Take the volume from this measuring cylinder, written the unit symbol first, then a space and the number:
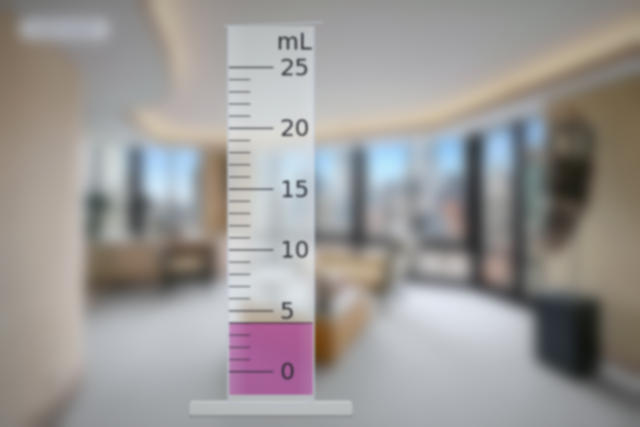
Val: mL 4
